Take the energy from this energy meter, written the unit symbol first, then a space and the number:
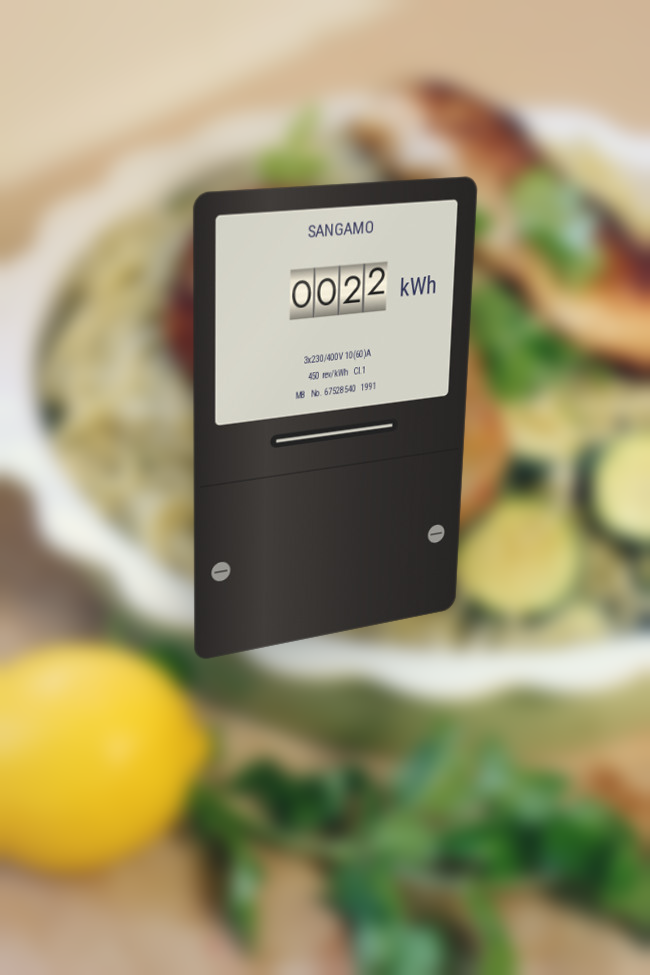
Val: kWh 22
